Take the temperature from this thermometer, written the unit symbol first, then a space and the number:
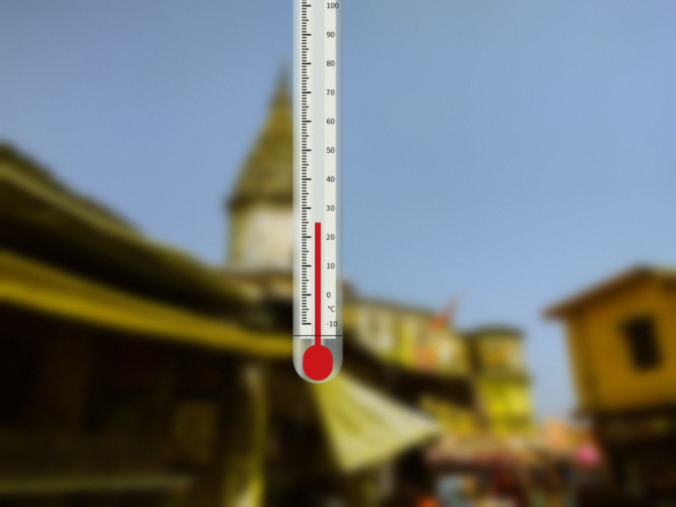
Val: °C 25
